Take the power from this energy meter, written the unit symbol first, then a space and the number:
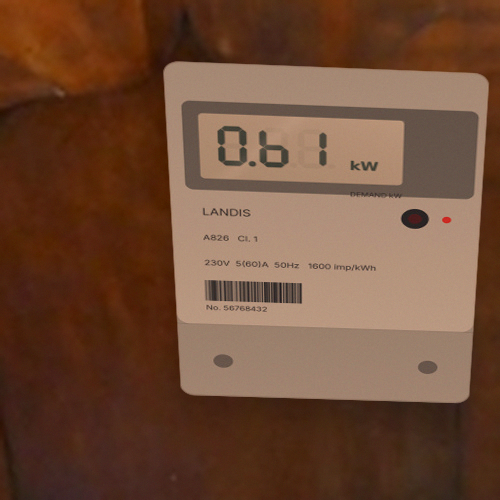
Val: kW 0.61
